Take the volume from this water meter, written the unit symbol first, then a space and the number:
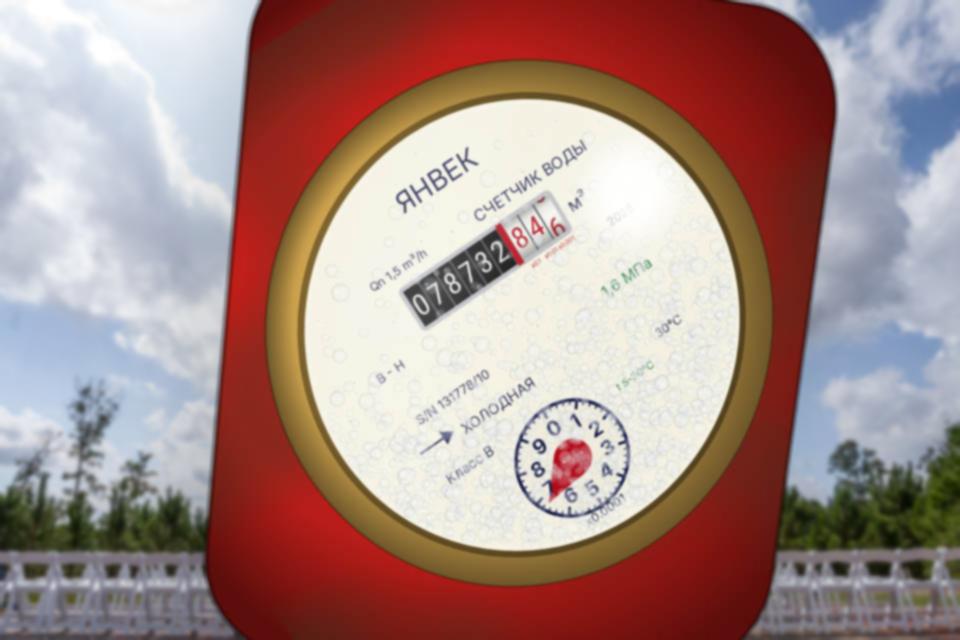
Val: m³ 78732.8456
